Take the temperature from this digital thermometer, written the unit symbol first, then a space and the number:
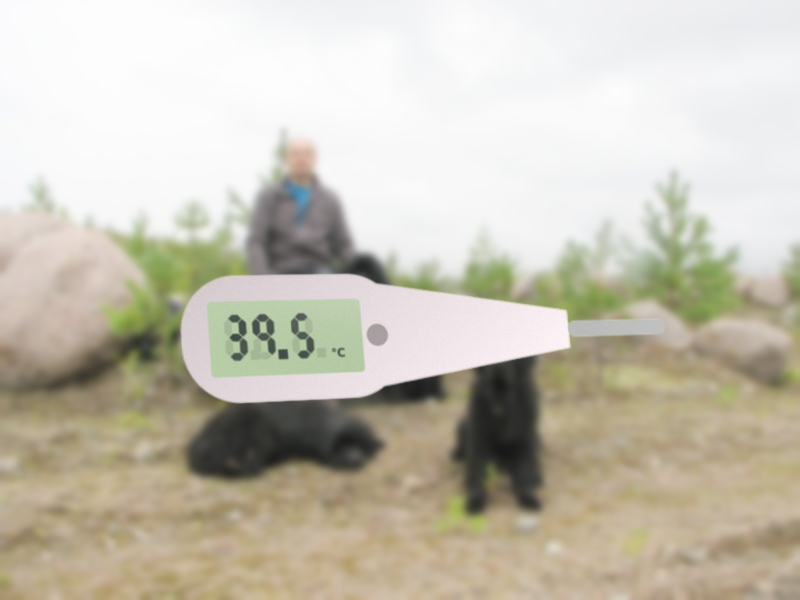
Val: °C 39.5
